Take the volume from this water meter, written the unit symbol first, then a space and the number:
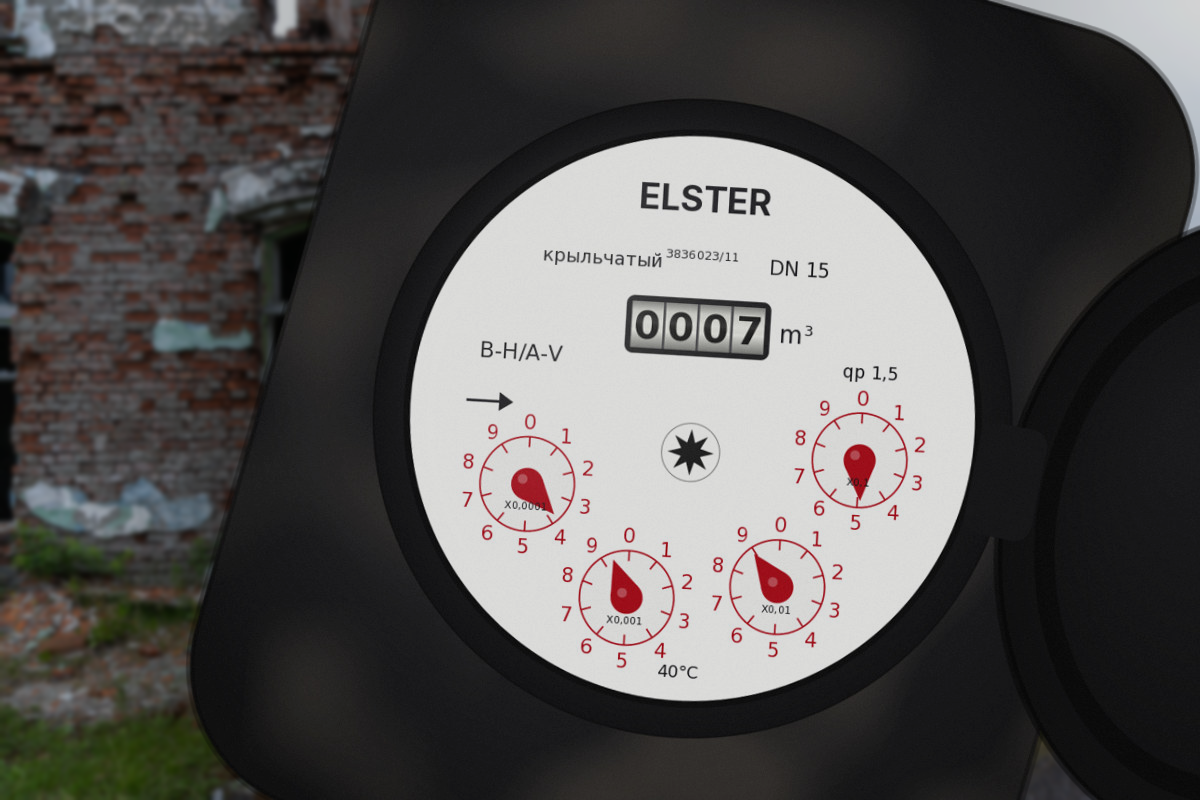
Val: m³ 7.4893
